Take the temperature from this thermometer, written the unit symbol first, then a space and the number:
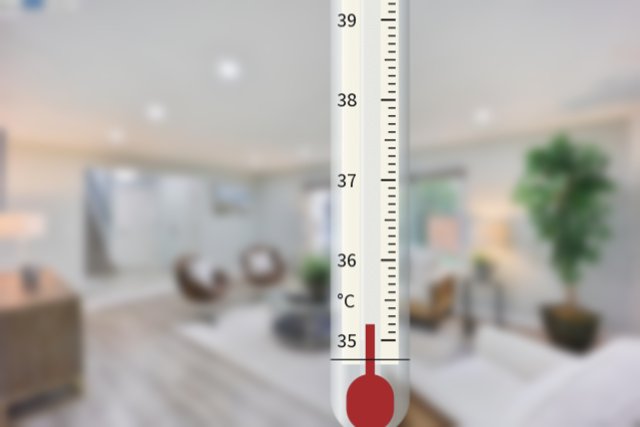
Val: °C 35.2
